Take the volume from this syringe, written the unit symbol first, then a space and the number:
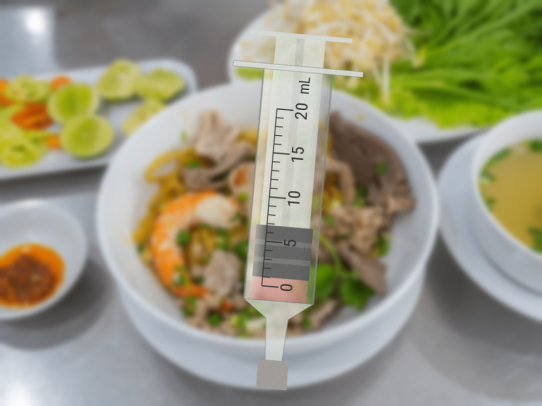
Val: mL 1
